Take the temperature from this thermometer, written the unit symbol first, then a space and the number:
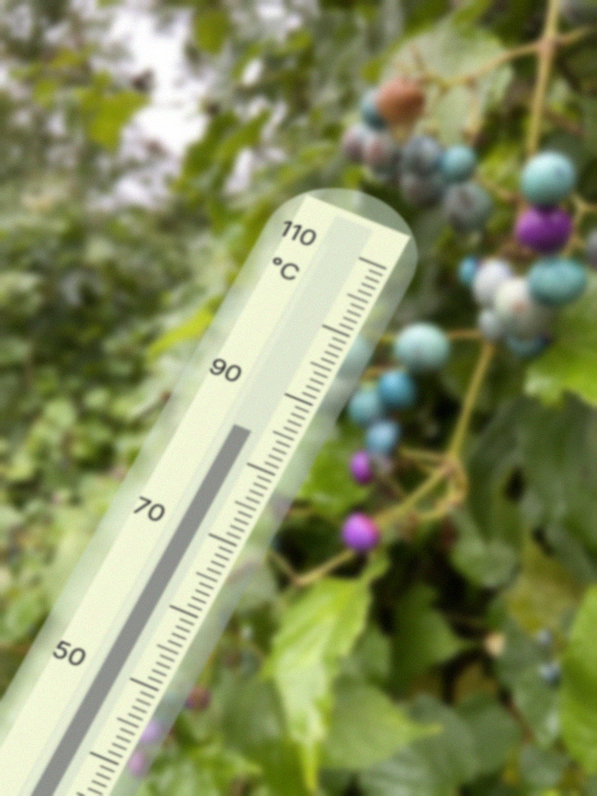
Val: °C 84
